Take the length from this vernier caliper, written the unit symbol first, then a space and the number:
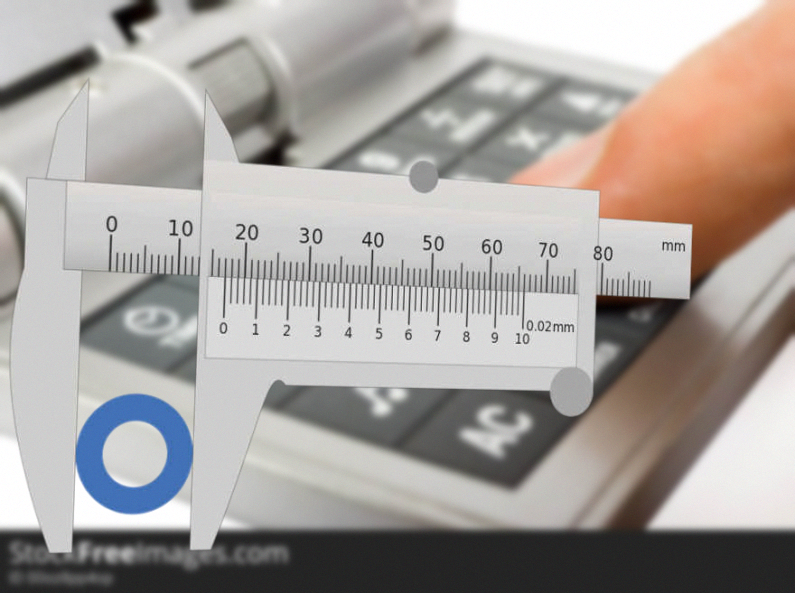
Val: mm 17.0
